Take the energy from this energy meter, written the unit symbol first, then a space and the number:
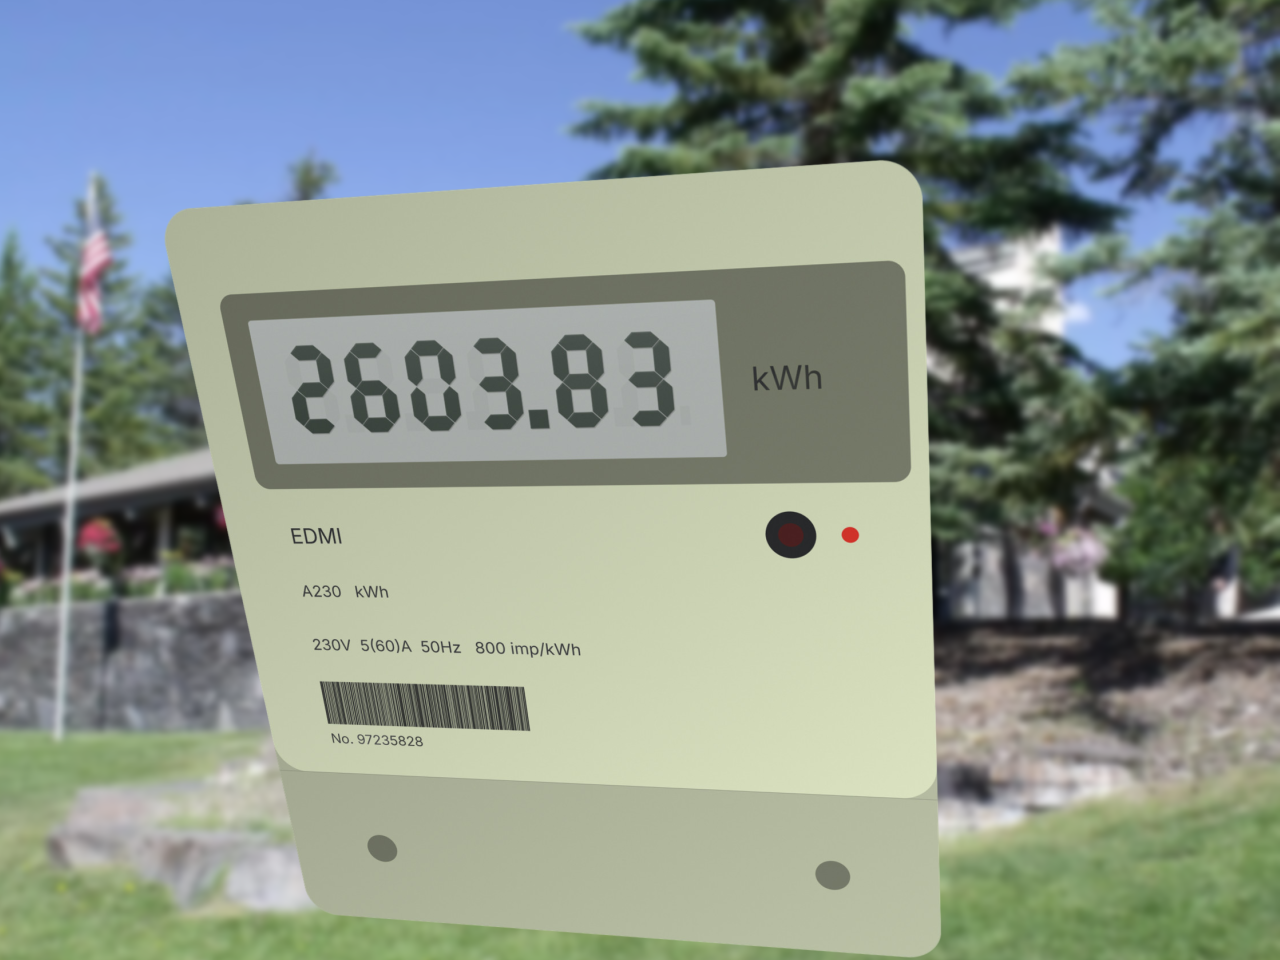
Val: kWh 2603.83
